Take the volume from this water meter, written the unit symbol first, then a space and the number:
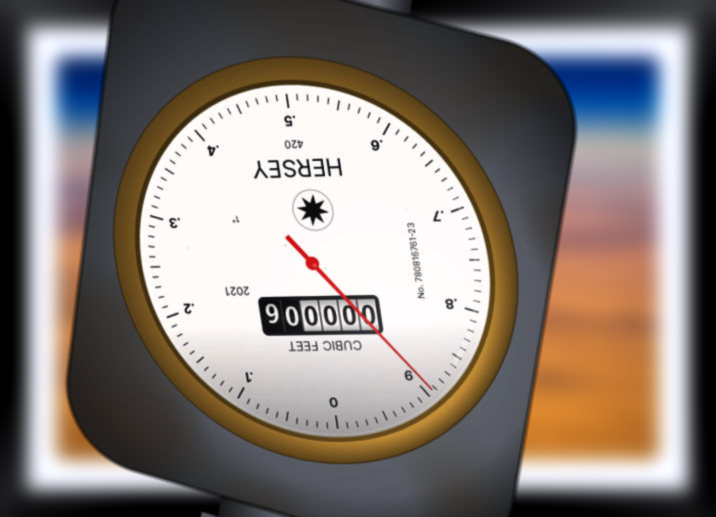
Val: ft³ 5.89
